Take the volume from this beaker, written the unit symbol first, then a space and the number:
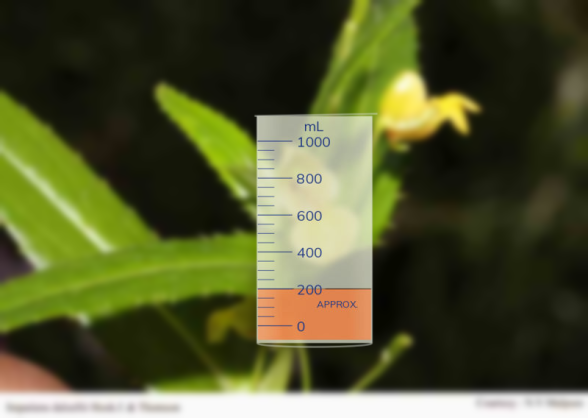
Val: mL 200
